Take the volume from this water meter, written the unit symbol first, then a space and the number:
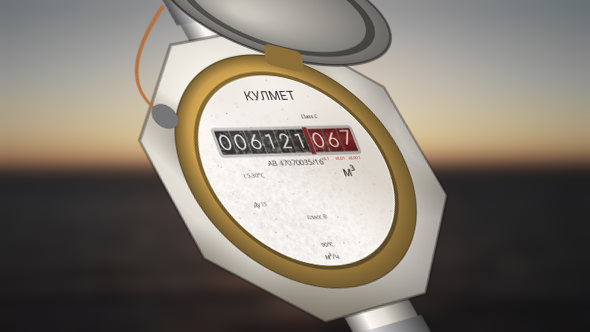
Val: m³ 6121.067
